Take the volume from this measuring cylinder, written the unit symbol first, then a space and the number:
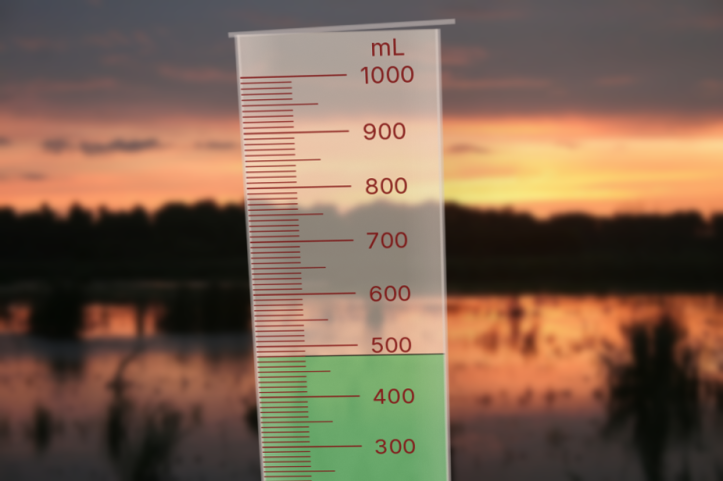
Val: mL 480
